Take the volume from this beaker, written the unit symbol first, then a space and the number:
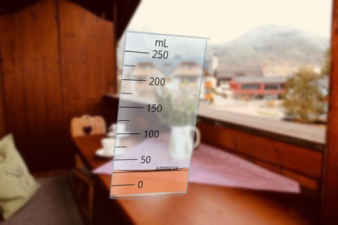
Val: mL 25
